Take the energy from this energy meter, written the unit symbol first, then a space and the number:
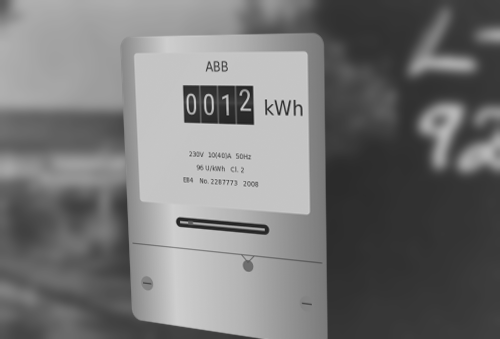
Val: kWh 12
